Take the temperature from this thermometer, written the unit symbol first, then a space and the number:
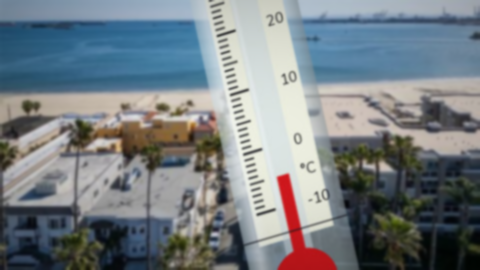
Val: °C -5
